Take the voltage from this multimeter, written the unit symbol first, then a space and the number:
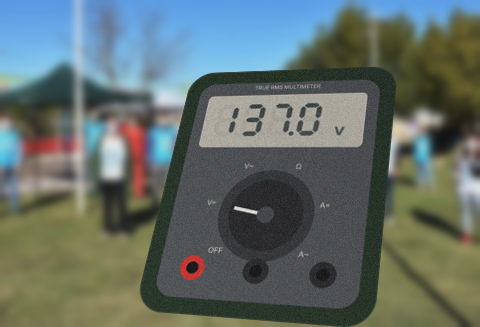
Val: V 137.0
